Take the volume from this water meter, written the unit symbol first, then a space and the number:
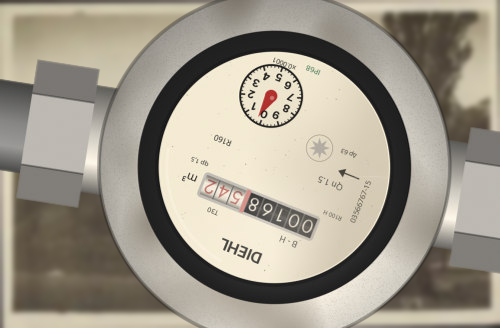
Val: m³ 168.5420
